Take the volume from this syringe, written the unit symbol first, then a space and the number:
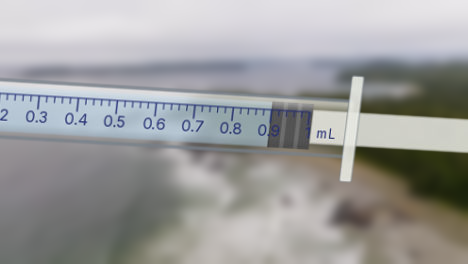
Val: mL 0.9
